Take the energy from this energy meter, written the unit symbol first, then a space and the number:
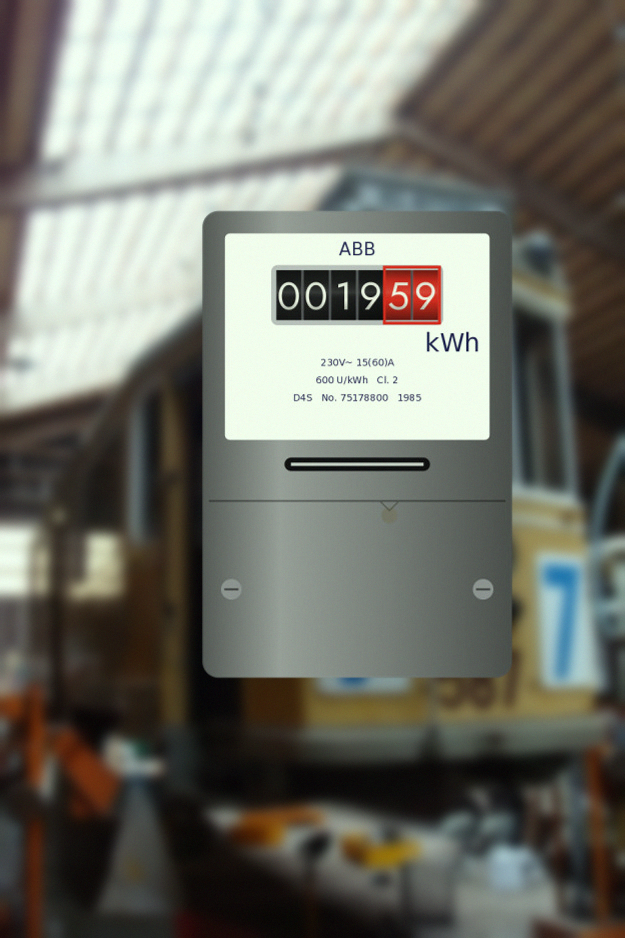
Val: kWh 19.59
